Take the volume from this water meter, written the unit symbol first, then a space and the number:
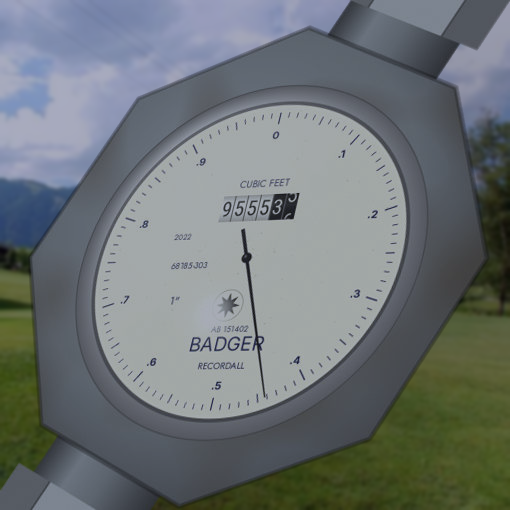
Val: ft³ 955535.44
